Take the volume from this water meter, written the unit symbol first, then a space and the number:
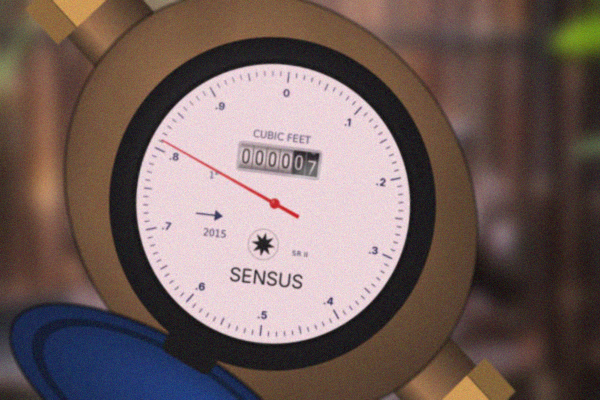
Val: ft³ 6.81
